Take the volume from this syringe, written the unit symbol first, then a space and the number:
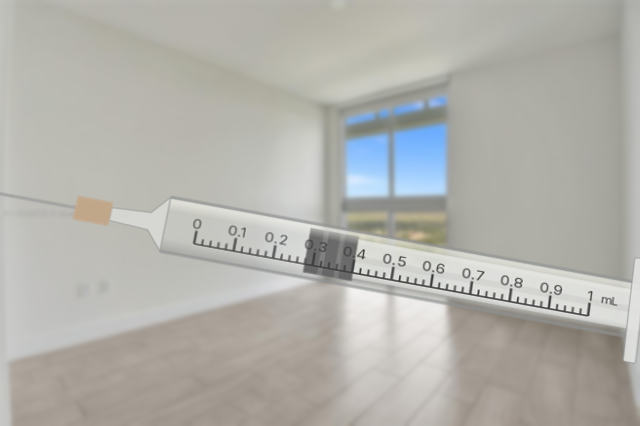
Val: mL 0.28
